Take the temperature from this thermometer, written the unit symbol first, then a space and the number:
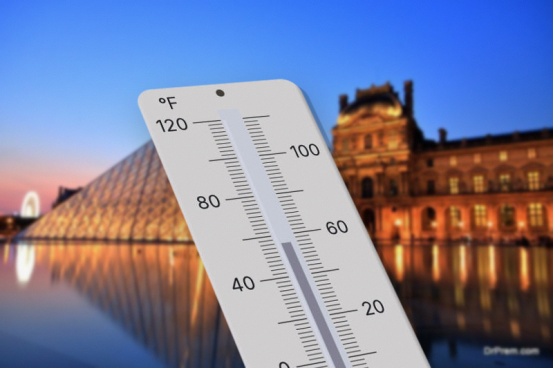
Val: °F 56
